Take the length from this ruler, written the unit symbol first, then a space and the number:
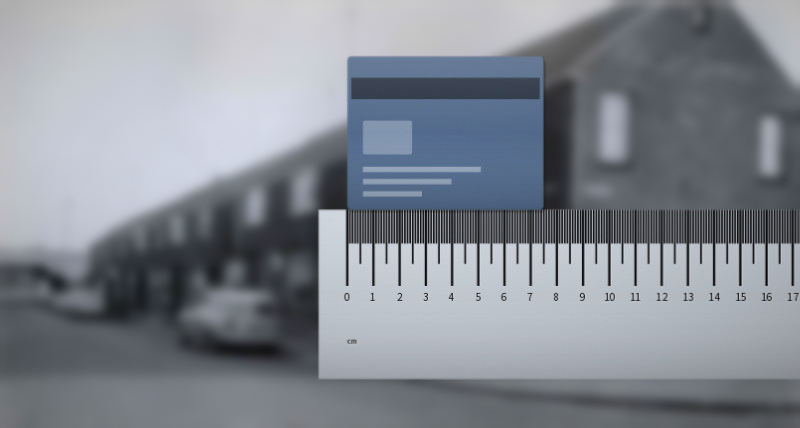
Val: cm 7.5
